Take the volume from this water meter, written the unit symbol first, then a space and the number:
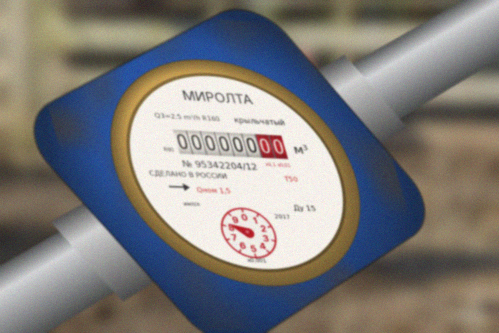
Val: m³ 0.008
